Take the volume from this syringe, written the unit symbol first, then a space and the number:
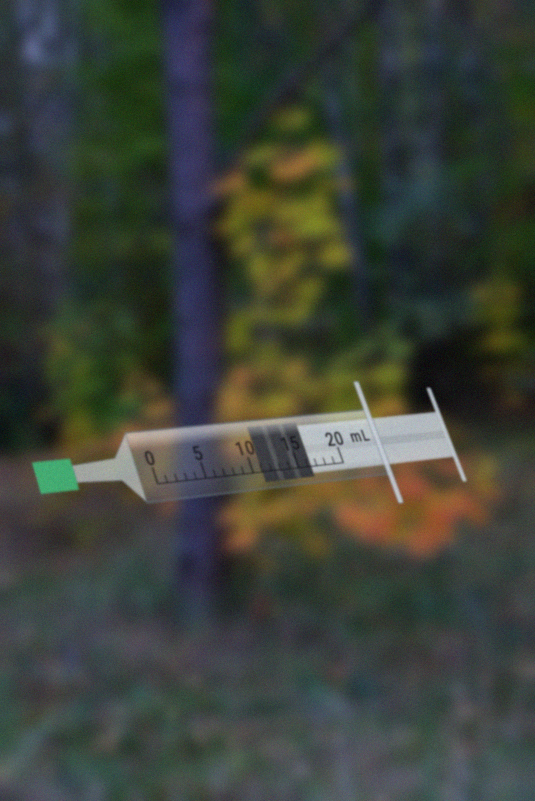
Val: mL 11
